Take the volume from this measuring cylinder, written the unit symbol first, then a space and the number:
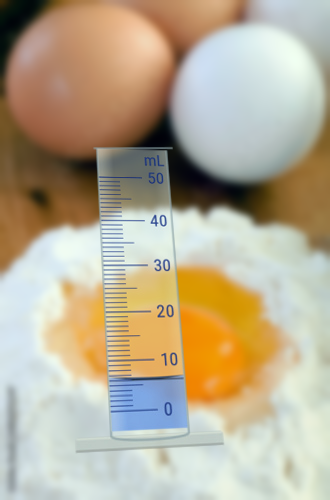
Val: mL 6
